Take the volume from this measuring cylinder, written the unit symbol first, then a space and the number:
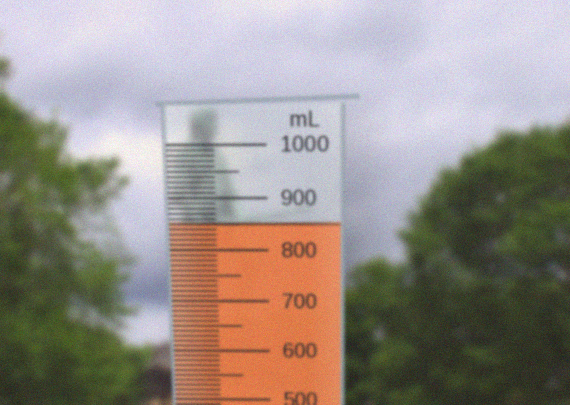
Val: mL 850
